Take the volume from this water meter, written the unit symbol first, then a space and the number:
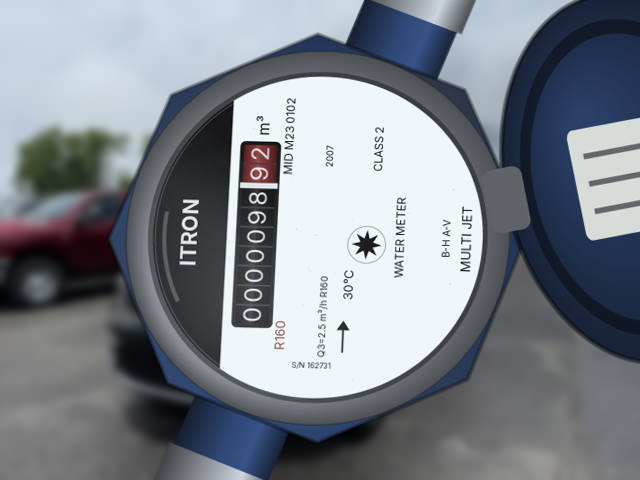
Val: m³ 98.92
